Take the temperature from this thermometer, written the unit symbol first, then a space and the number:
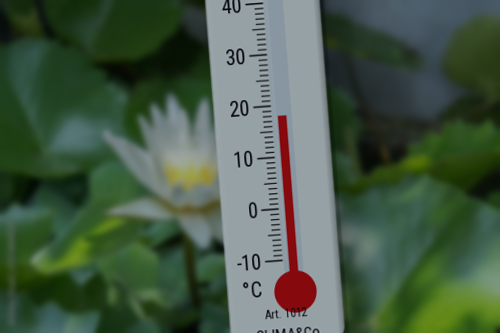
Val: °C 18
